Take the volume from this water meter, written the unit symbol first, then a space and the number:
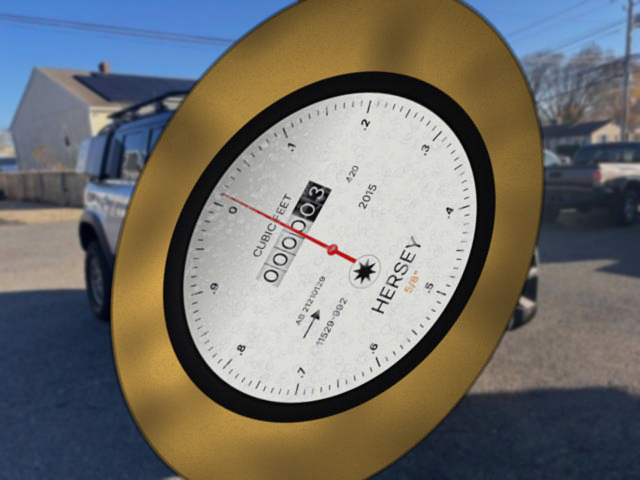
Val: ft³ 3.01
